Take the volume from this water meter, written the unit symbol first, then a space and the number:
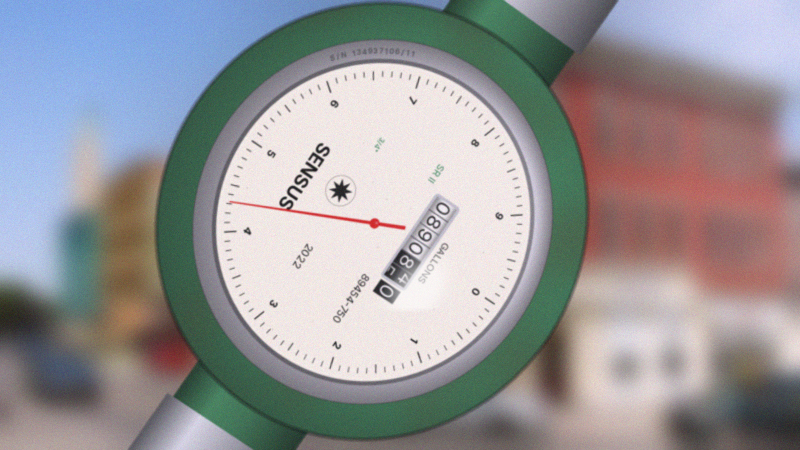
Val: gal 890844.3
